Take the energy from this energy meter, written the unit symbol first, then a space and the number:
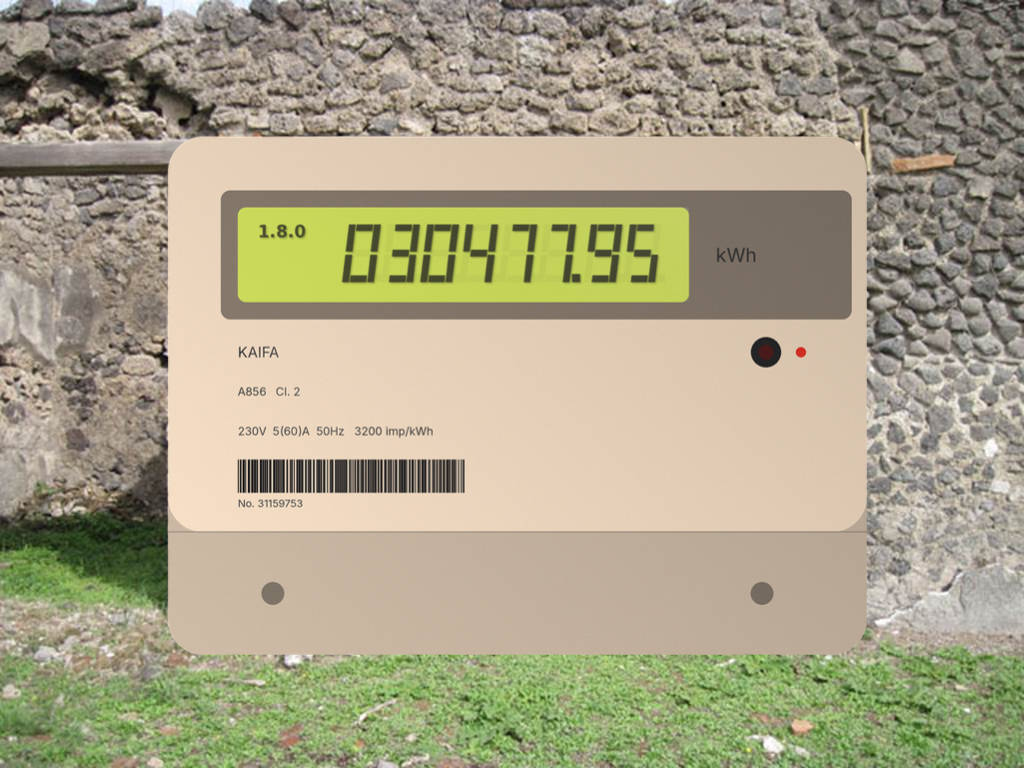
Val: kWh 30477.95
